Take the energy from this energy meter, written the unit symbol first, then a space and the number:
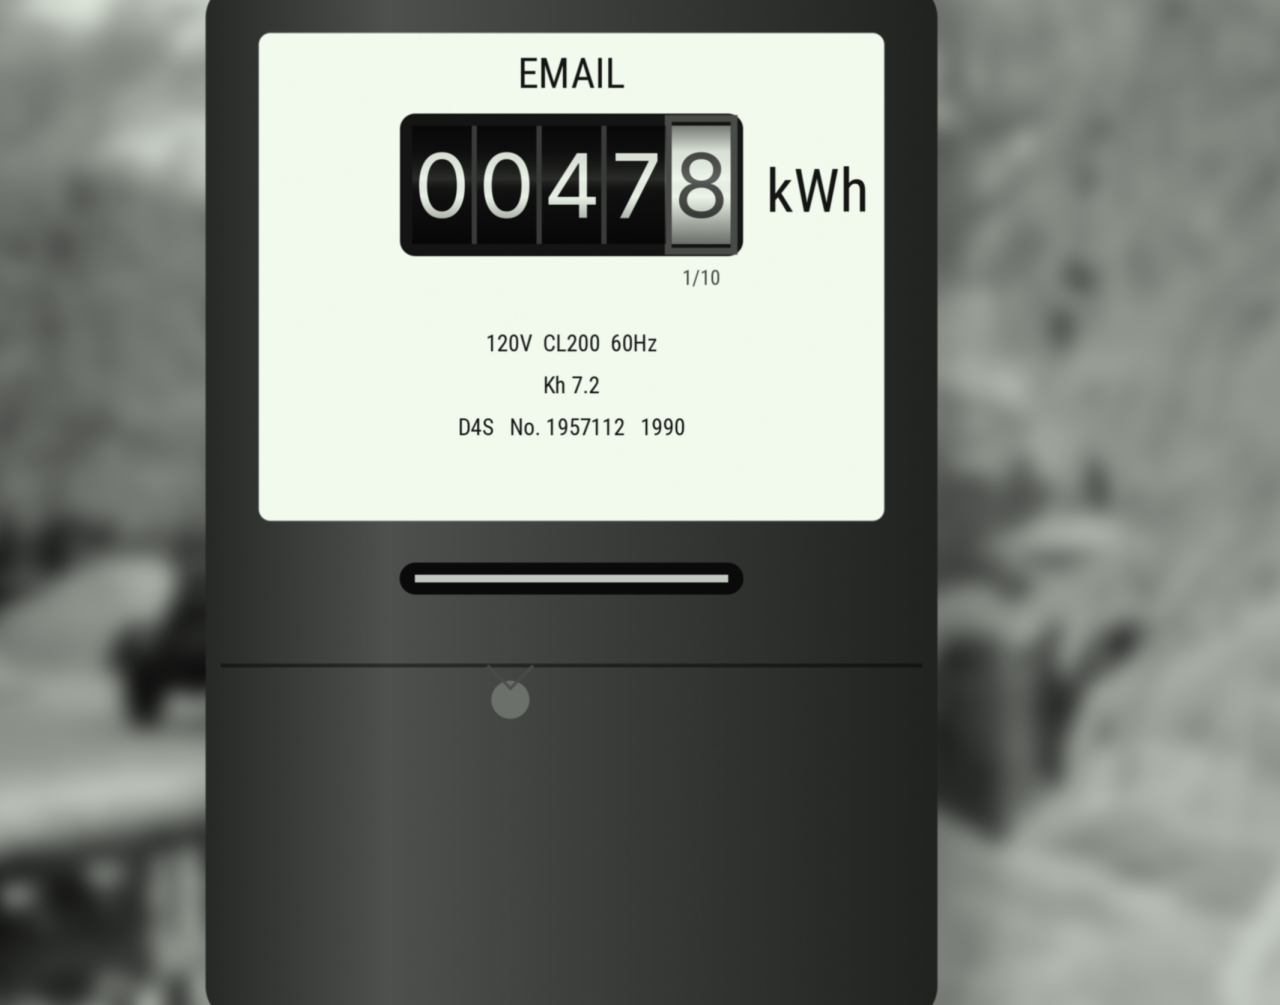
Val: kWh 47.8
